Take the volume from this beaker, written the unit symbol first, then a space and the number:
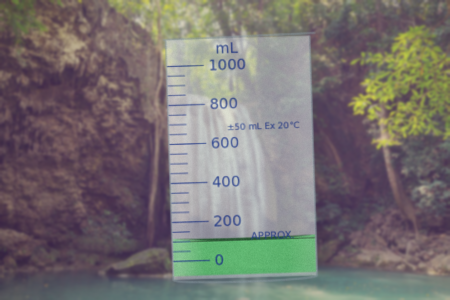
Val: mL 100
